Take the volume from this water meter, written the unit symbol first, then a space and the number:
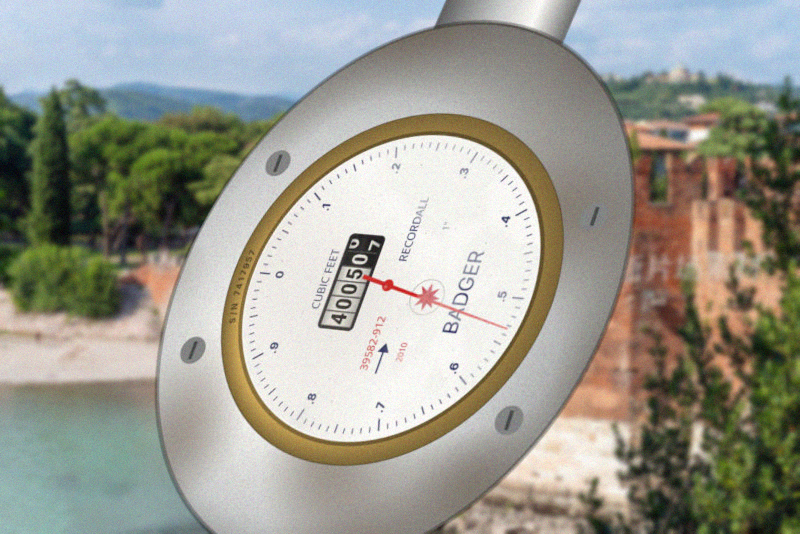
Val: ft³ 400506.53
